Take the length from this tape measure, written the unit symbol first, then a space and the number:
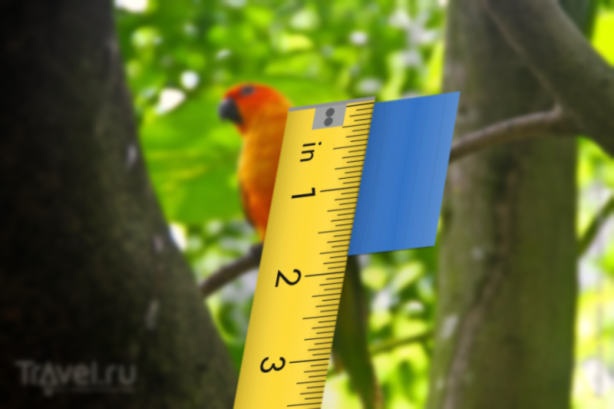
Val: in 1.8125
